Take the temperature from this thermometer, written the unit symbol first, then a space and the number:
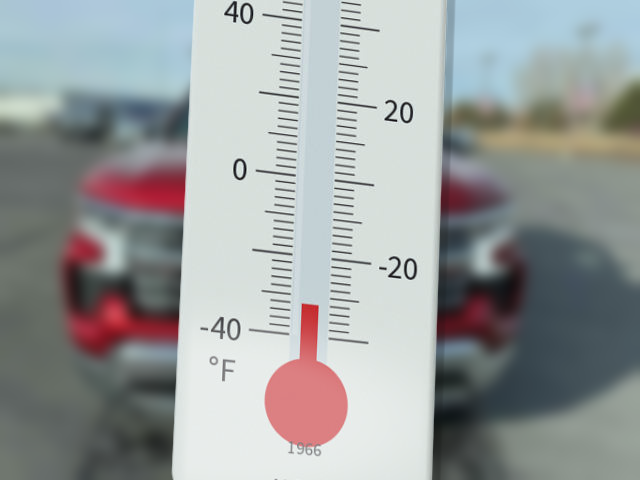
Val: °F -32
